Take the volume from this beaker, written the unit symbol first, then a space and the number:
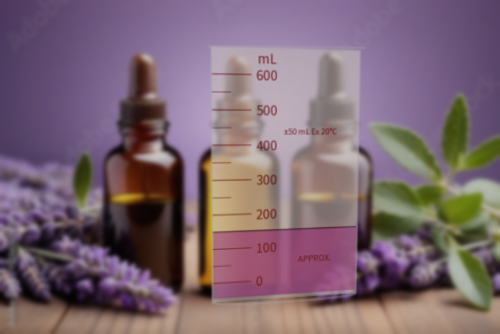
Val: mL 150
